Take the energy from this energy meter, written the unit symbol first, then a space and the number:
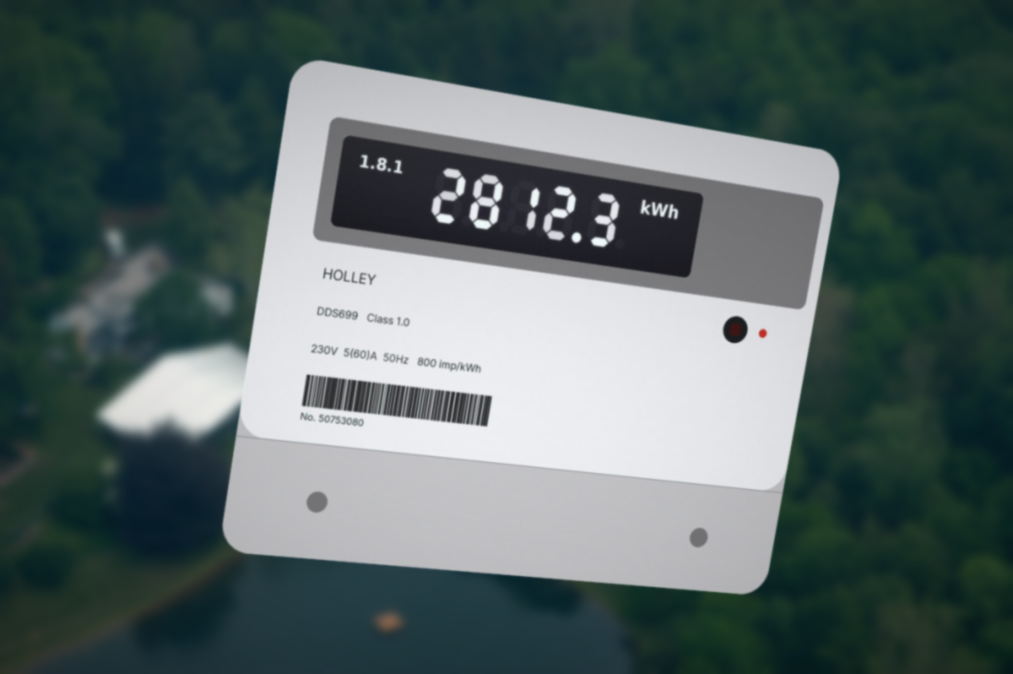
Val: kWh 2812.3
